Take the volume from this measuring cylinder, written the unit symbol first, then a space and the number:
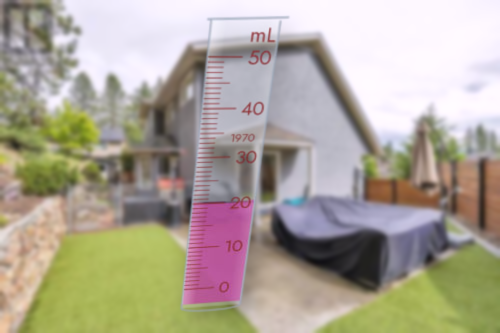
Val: mL 20
